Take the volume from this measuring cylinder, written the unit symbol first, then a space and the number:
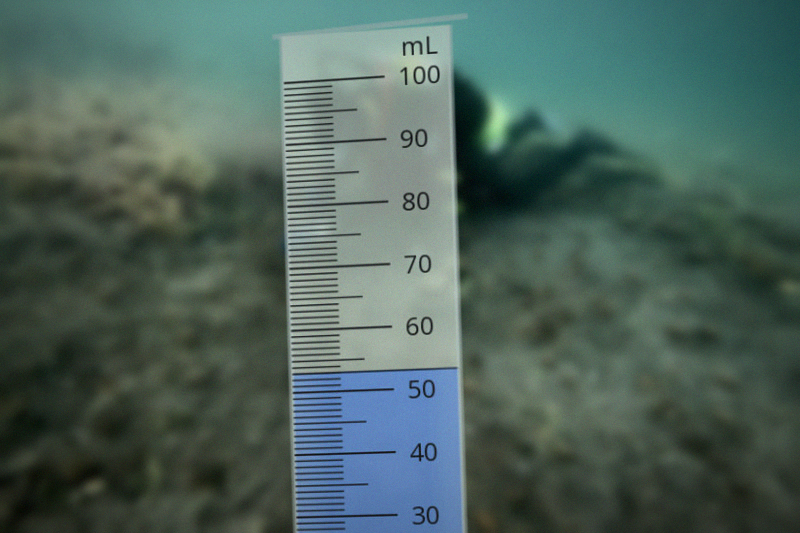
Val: mL 53
